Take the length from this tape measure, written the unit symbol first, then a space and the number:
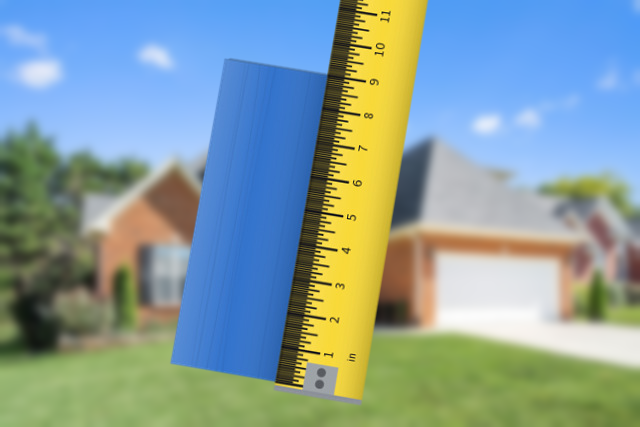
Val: in 9
